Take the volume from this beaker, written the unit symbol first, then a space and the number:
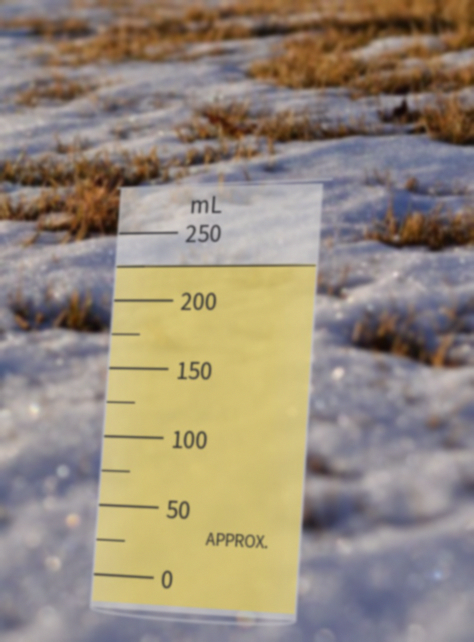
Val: mL 225
